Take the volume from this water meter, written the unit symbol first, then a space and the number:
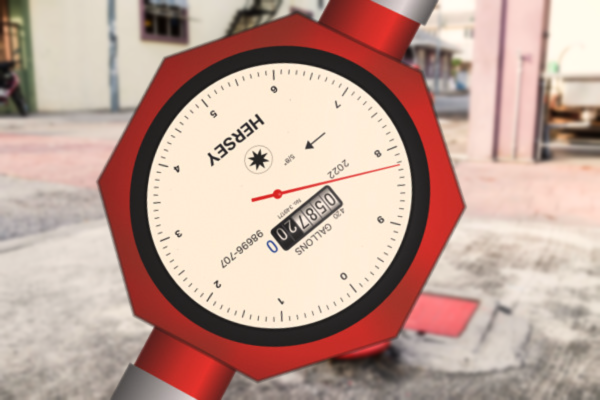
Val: gal 587198.2
